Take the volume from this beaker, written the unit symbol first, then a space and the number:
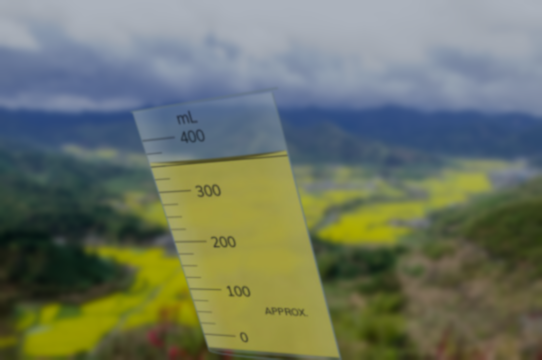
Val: mL 350
